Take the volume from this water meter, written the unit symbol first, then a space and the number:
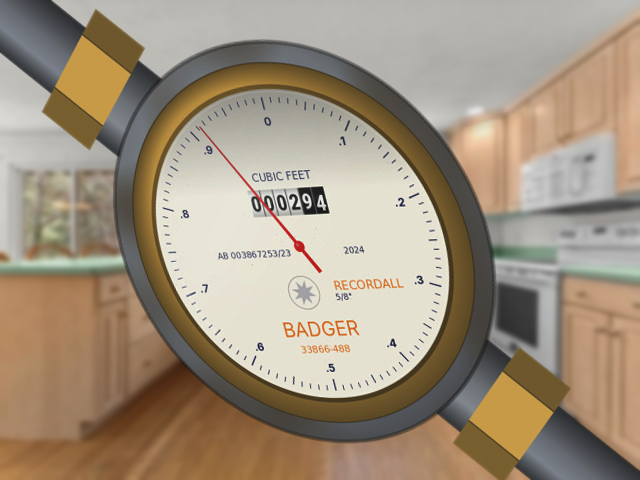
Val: ft³ 293.91
